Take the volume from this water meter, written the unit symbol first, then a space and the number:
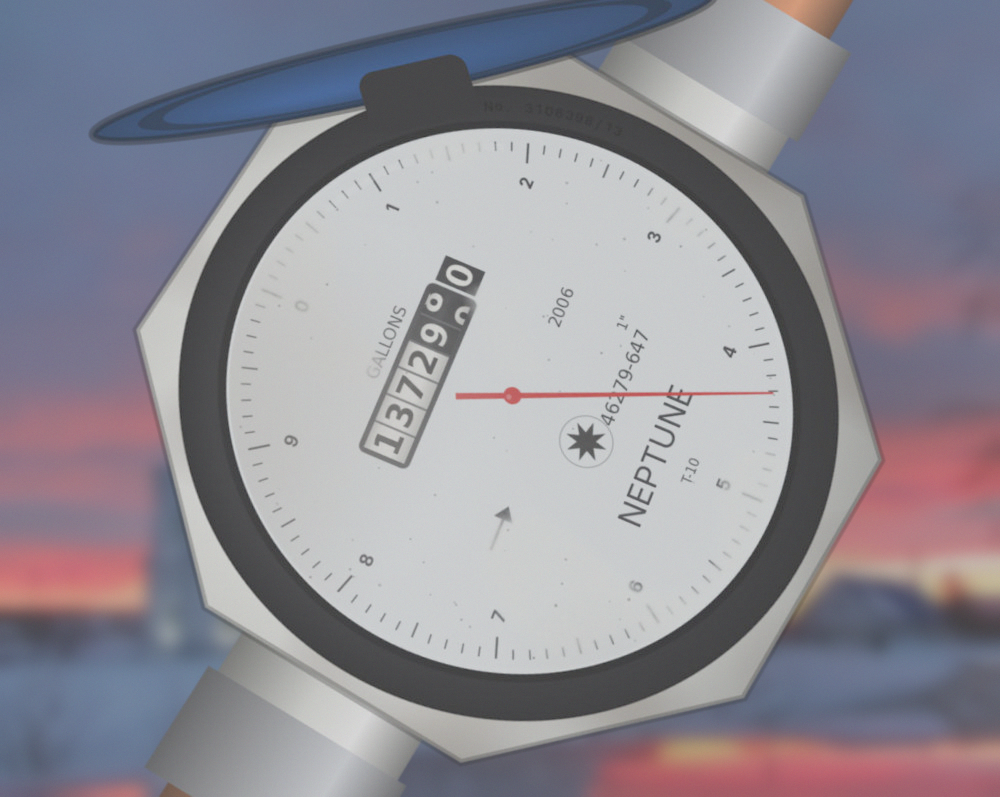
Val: gal 1372984.3
